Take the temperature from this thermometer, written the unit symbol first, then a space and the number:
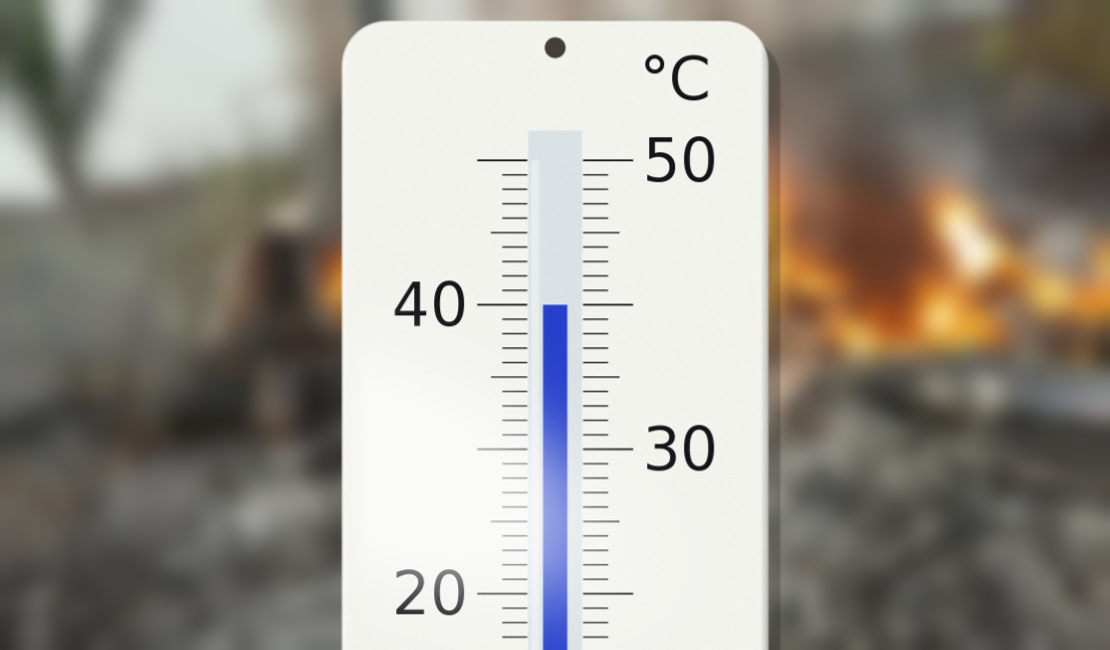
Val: °C 40
